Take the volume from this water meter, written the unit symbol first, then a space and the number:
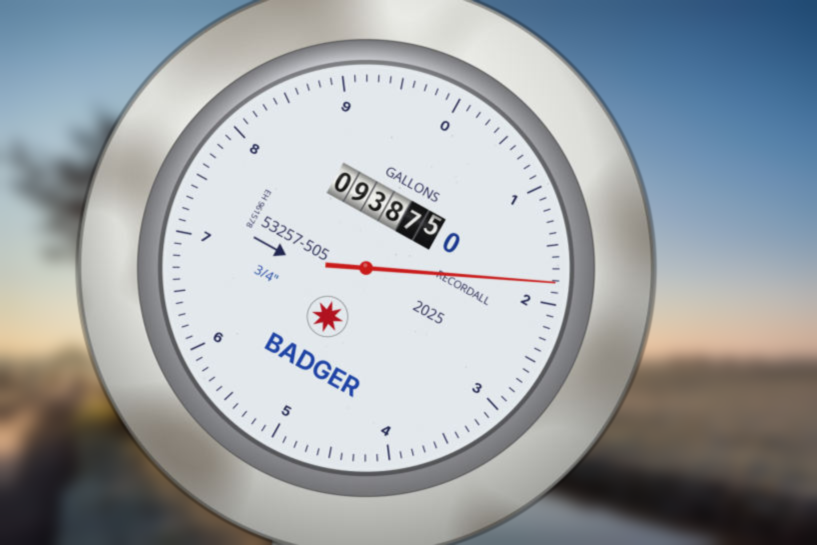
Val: gal 938751.8
